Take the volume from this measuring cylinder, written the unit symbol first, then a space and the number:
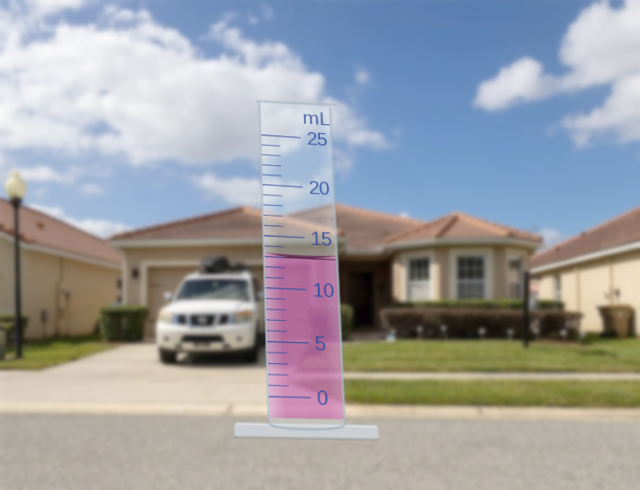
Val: mL 13
